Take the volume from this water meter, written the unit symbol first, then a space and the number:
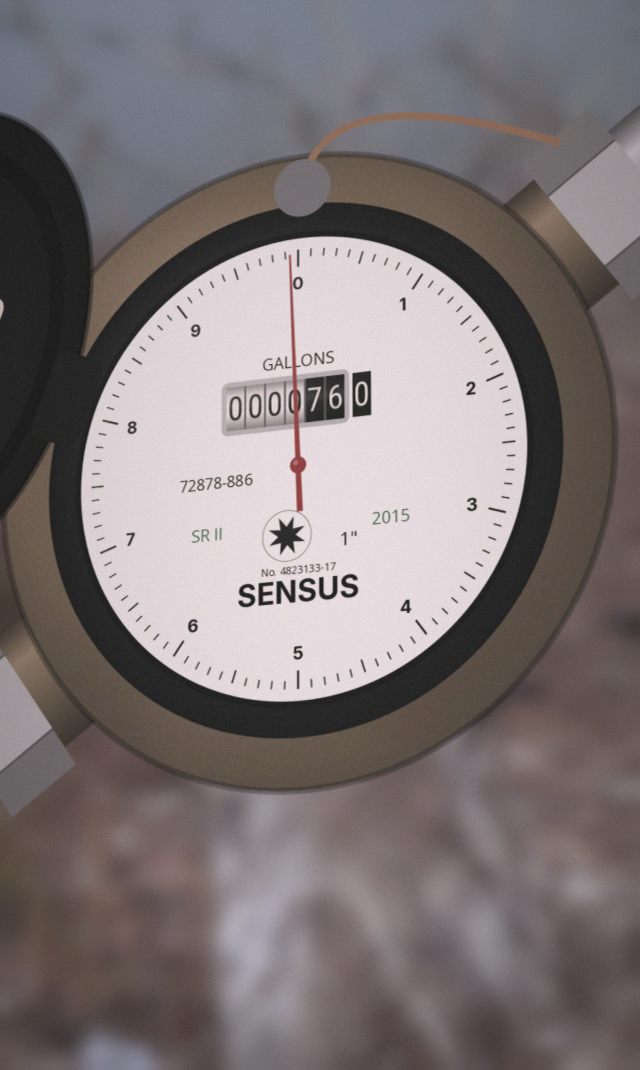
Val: gal 759.9
